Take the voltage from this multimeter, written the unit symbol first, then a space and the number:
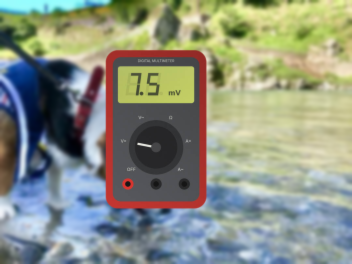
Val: mV 7.5
